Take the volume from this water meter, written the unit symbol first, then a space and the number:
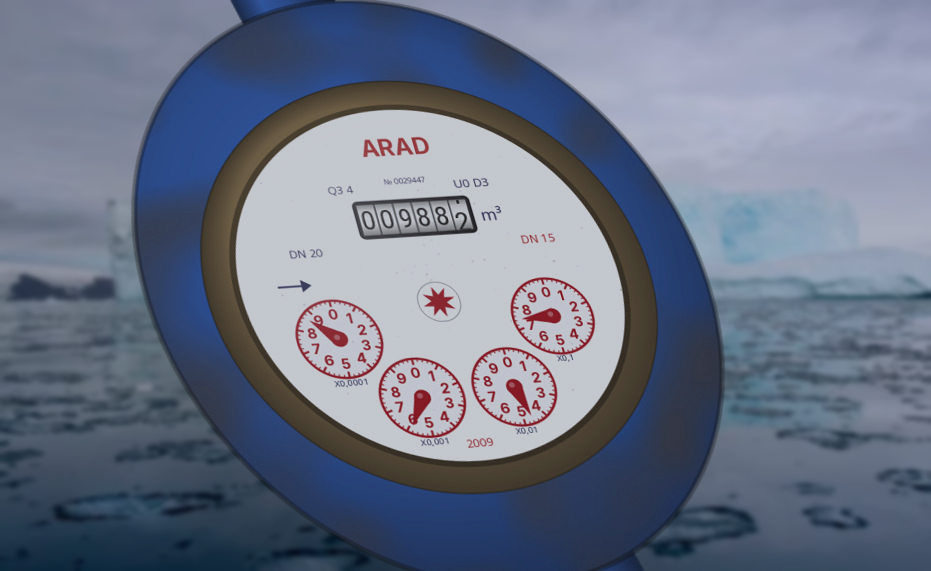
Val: m³ 9881.7458
